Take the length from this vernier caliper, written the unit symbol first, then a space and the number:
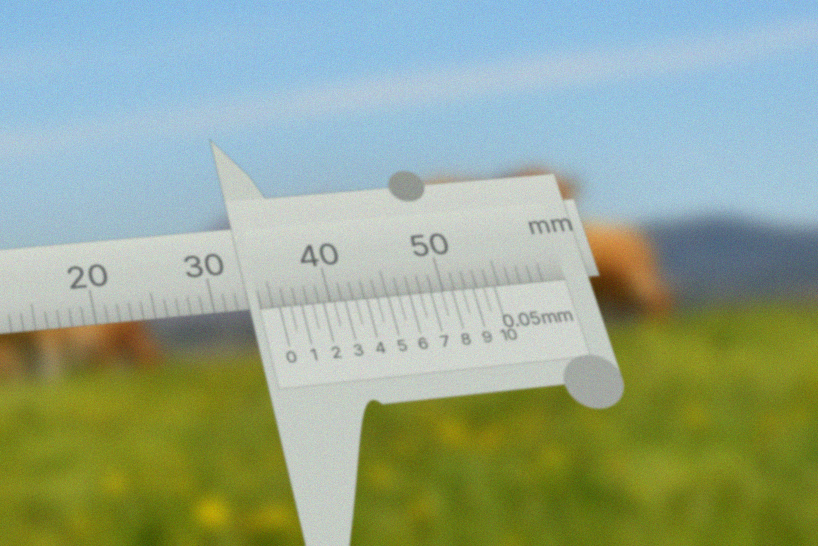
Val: mm 35.6
